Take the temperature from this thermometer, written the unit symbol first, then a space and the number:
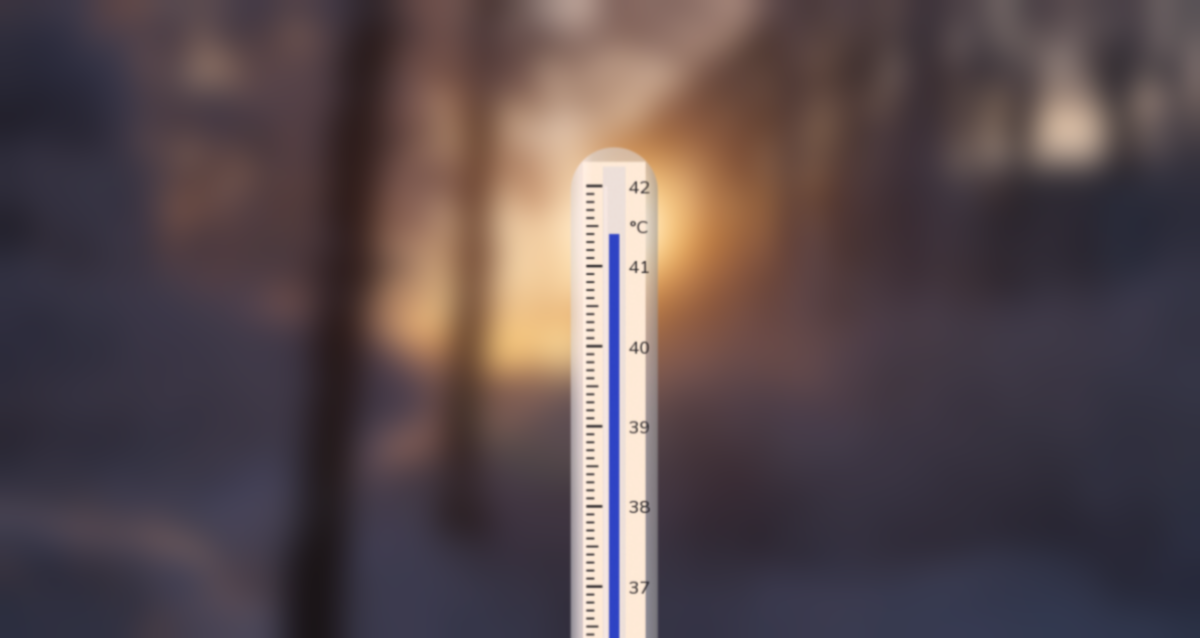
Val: °C 41.4
